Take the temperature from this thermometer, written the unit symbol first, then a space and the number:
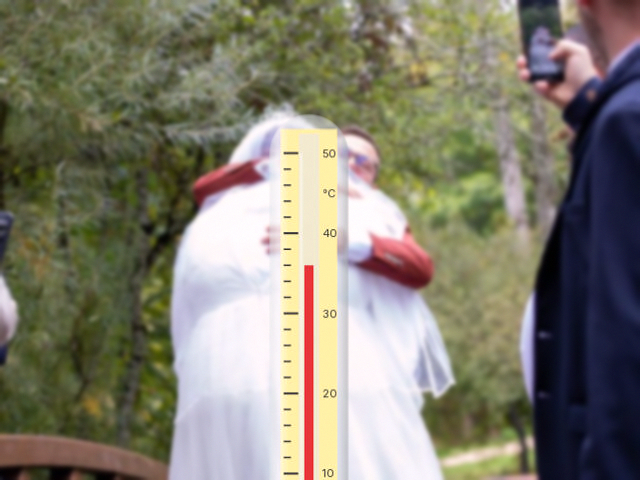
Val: °C 36
